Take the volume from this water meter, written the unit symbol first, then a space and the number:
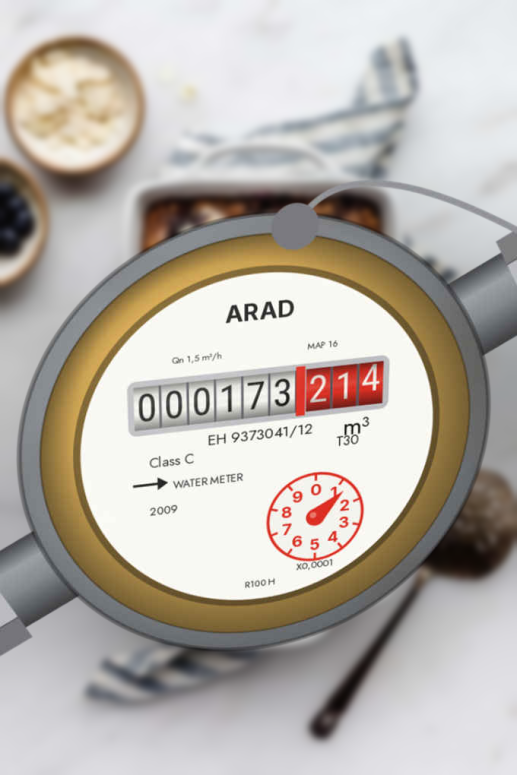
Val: m³ 173.2141
